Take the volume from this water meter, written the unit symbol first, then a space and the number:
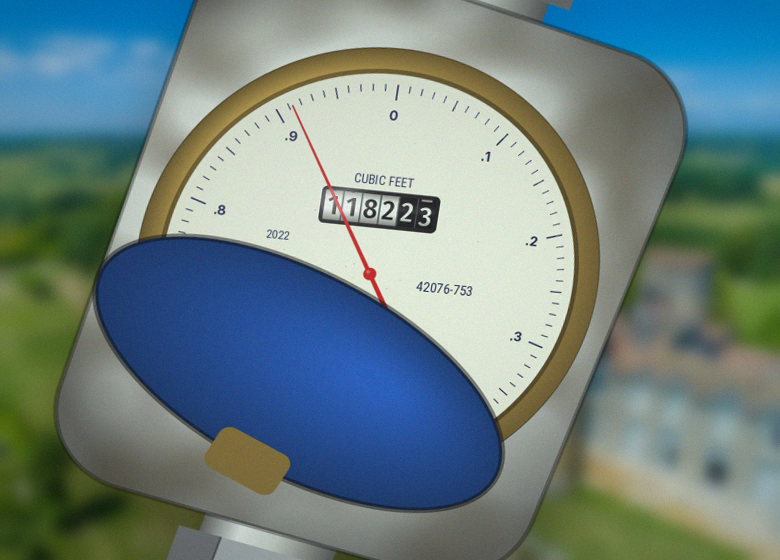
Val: ft³ 118222.91
